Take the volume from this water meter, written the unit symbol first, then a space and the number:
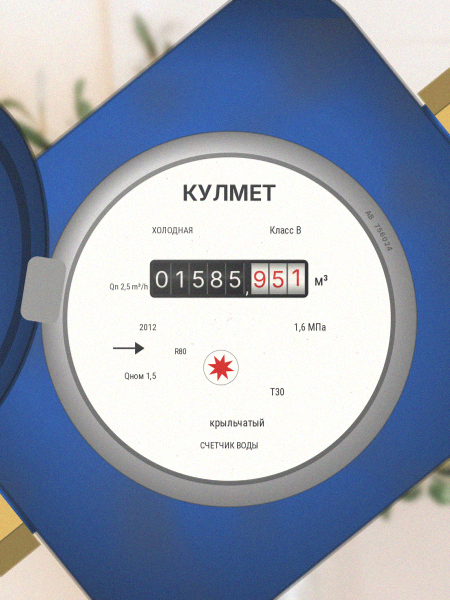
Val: m³ 1585.951
